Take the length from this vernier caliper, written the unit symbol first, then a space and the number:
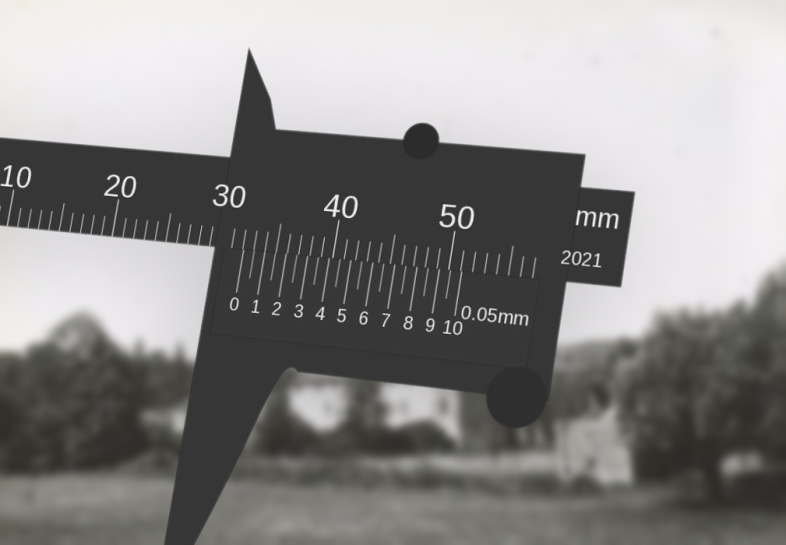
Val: mm 32.1
